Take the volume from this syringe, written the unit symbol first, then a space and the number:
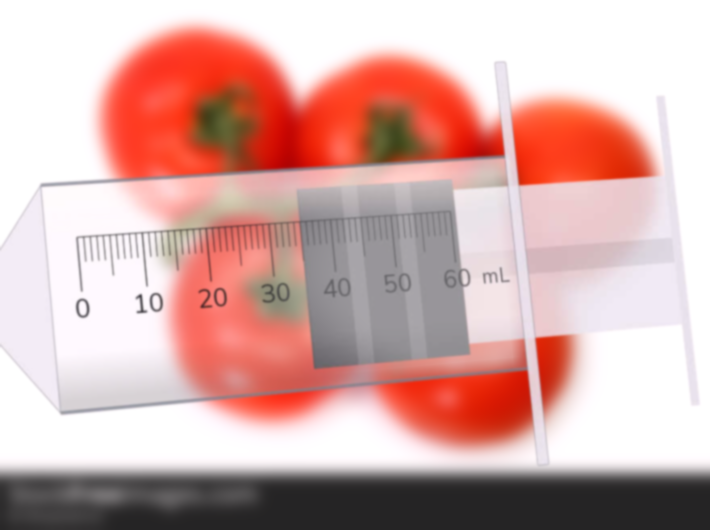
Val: mL 35
